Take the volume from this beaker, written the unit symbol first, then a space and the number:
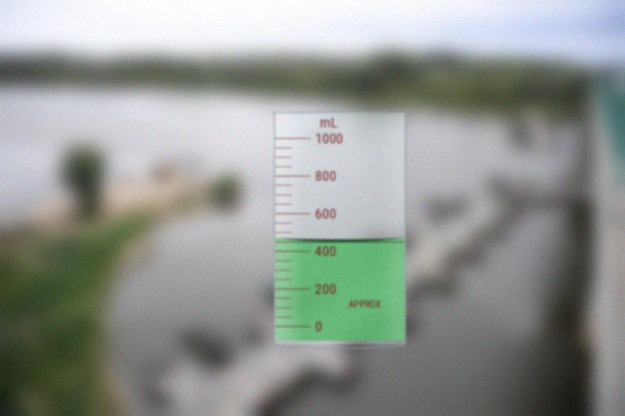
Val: mL 450
